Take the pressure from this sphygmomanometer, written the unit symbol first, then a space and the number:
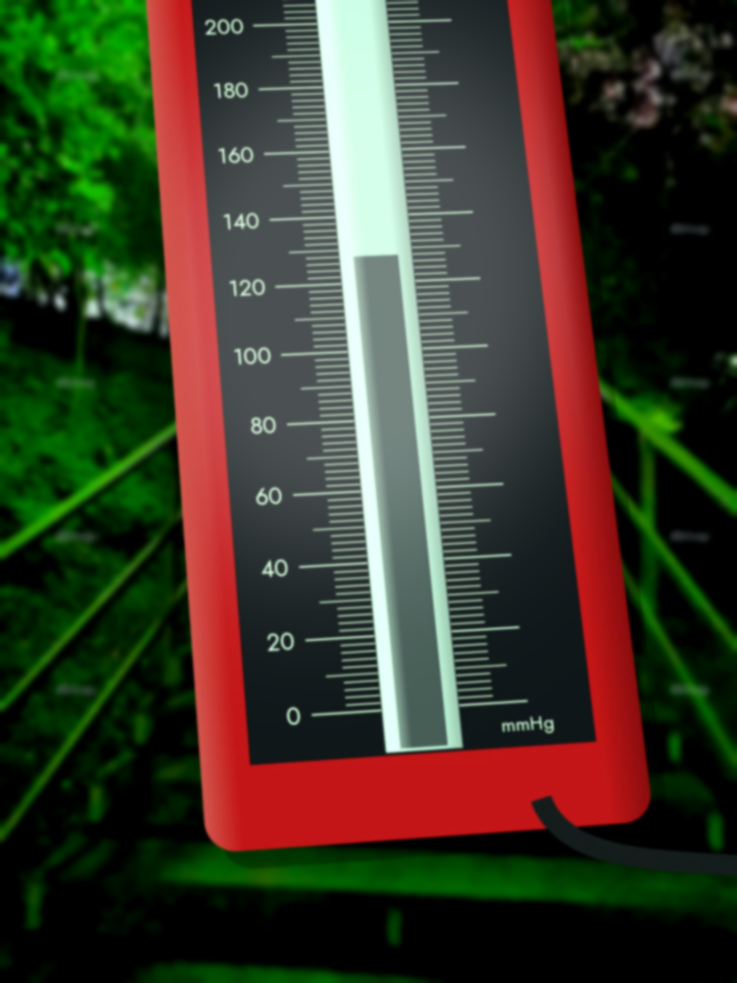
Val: mmHg 128
